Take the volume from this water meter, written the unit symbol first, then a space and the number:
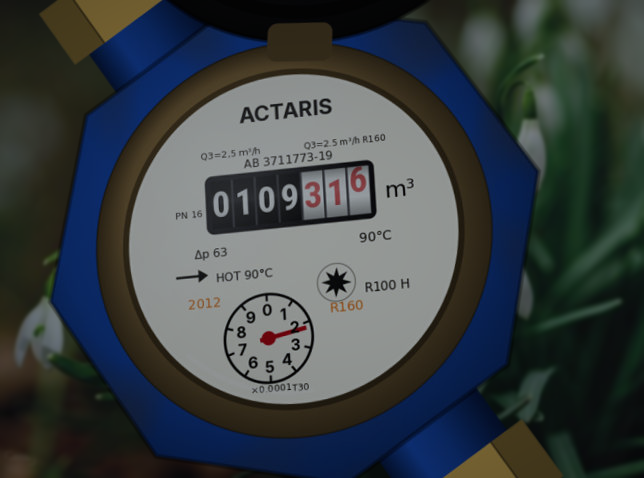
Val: m³ 109.3162
